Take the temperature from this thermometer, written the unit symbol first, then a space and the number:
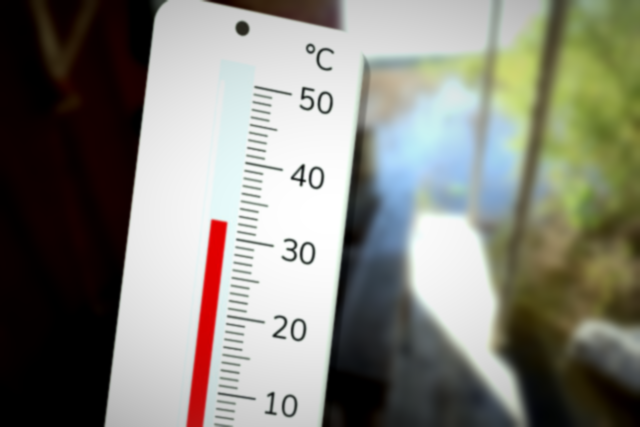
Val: °C 32
